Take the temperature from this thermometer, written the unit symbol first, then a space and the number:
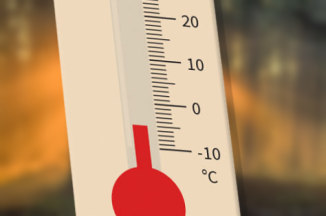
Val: °C -5
